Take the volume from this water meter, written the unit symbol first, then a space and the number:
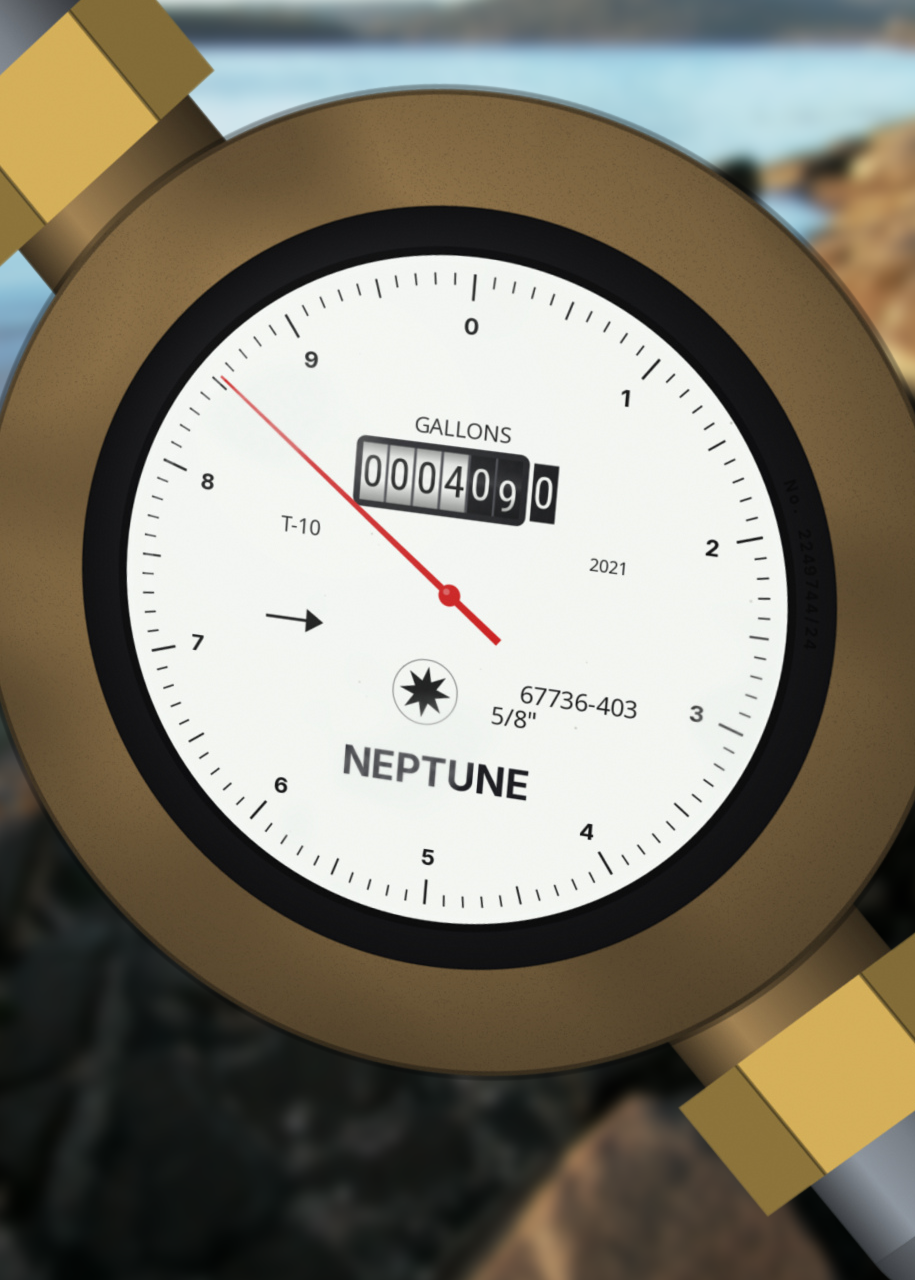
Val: gal 4088.5
